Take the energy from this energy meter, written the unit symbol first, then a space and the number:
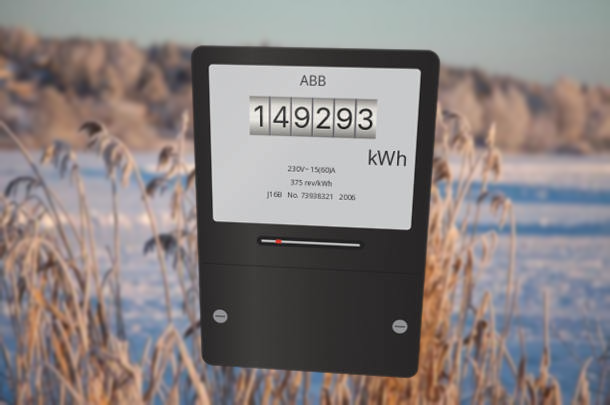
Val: kWh 149293
